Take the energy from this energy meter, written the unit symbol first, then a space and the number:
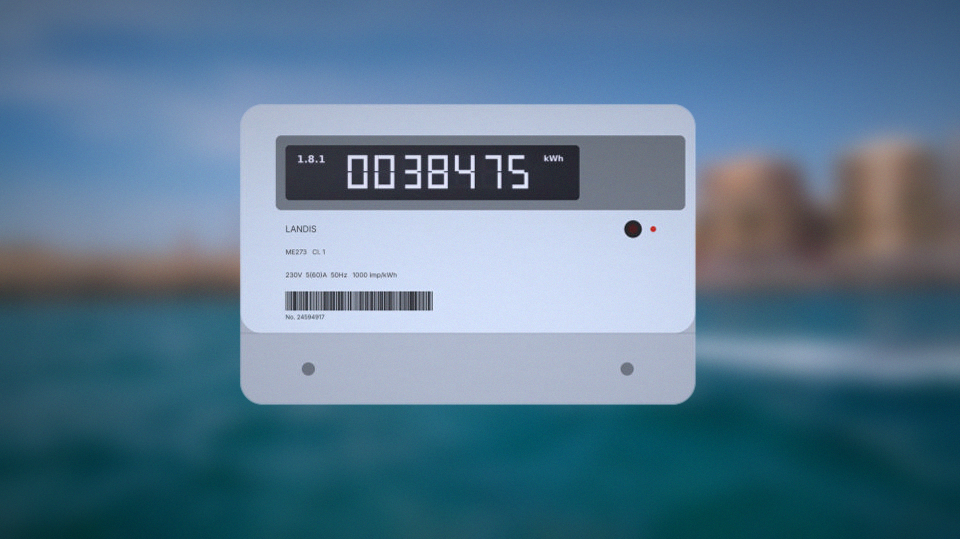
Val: kWh 38475
